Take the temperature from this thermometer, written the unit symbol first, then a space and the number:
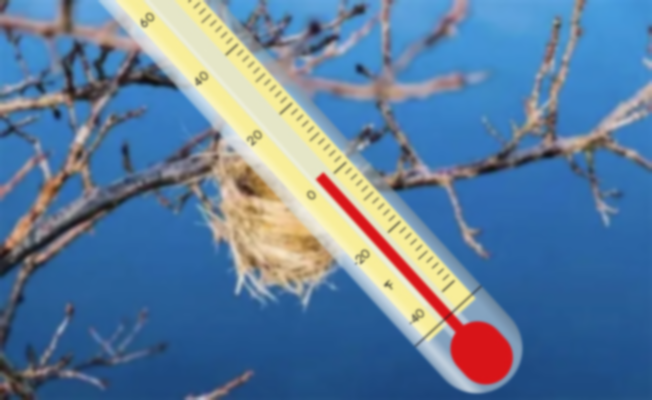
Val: °F 2
